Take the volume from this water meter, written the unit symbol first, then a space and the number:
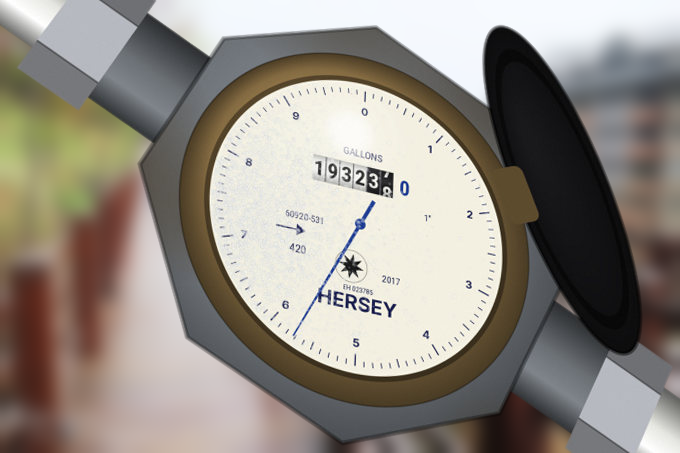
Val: gal 1932375.7
